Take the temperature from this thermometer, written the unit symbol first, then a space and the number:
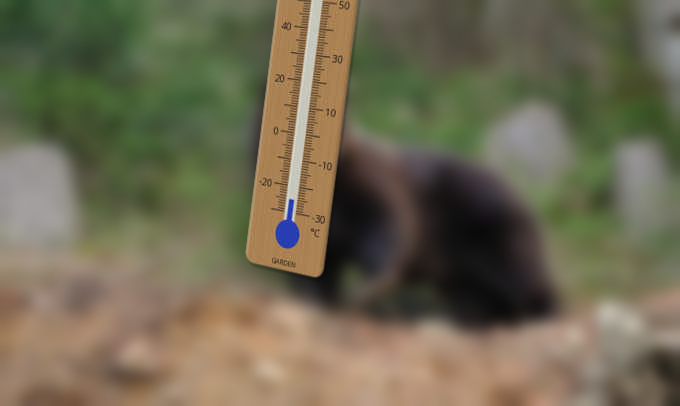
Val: °C -25
